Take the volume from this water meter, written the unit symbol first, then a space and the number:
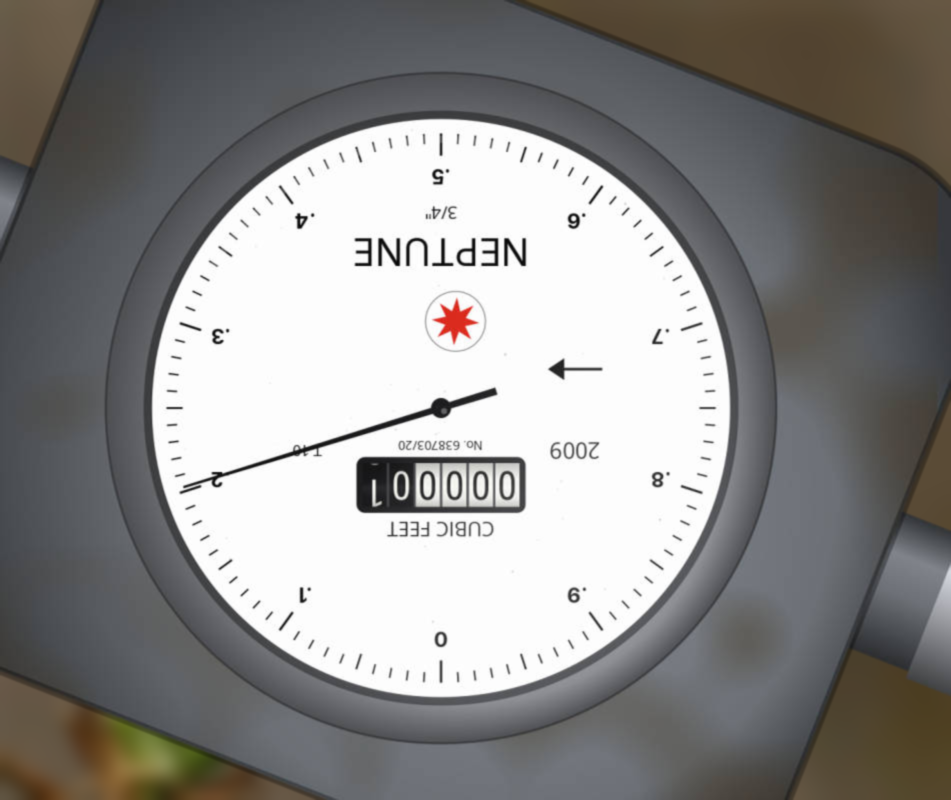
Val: ft³ 1.20
